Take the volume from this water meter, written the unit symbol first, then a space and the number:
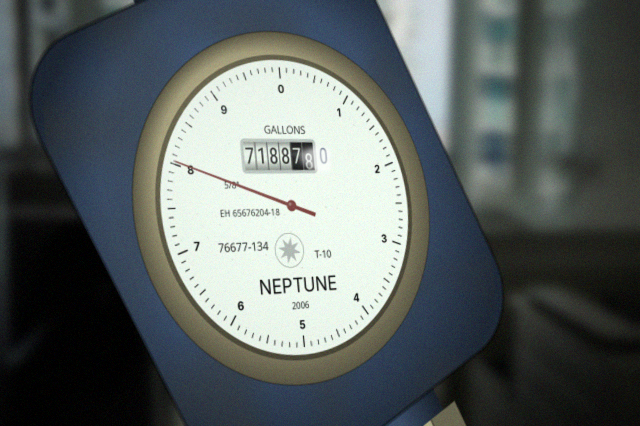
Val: gal 7188778.0
